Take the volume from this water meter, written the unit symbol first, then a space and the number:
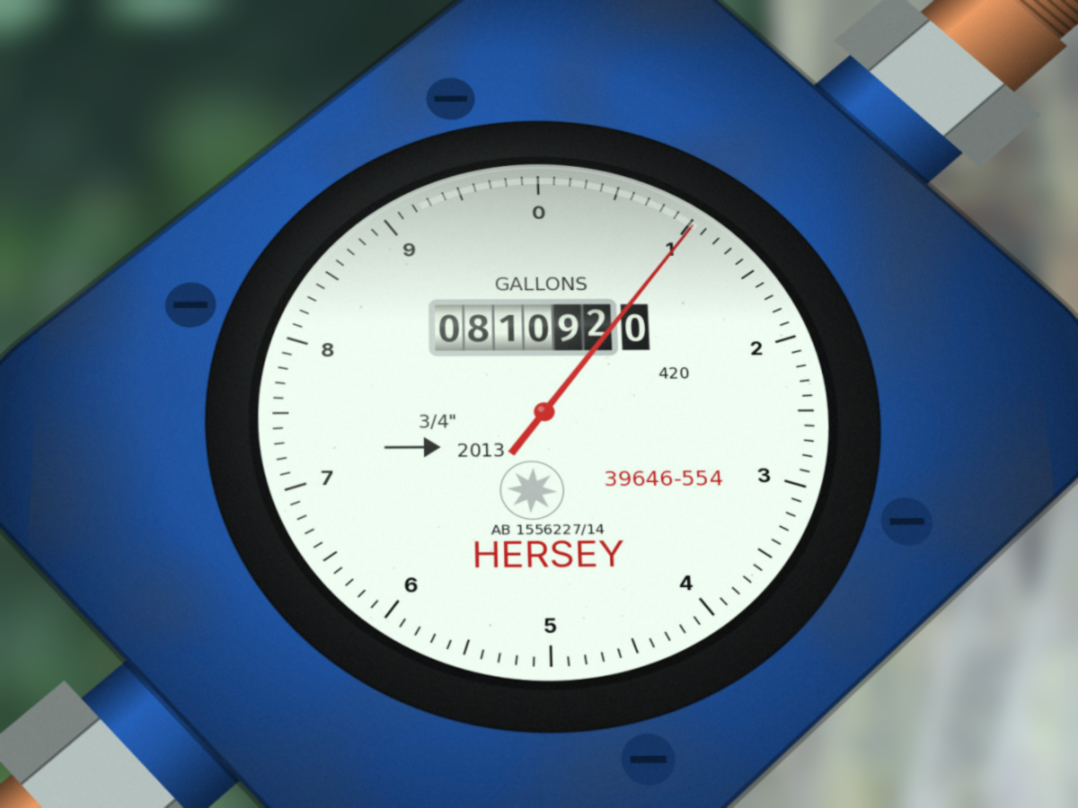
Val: gal 810921.0
